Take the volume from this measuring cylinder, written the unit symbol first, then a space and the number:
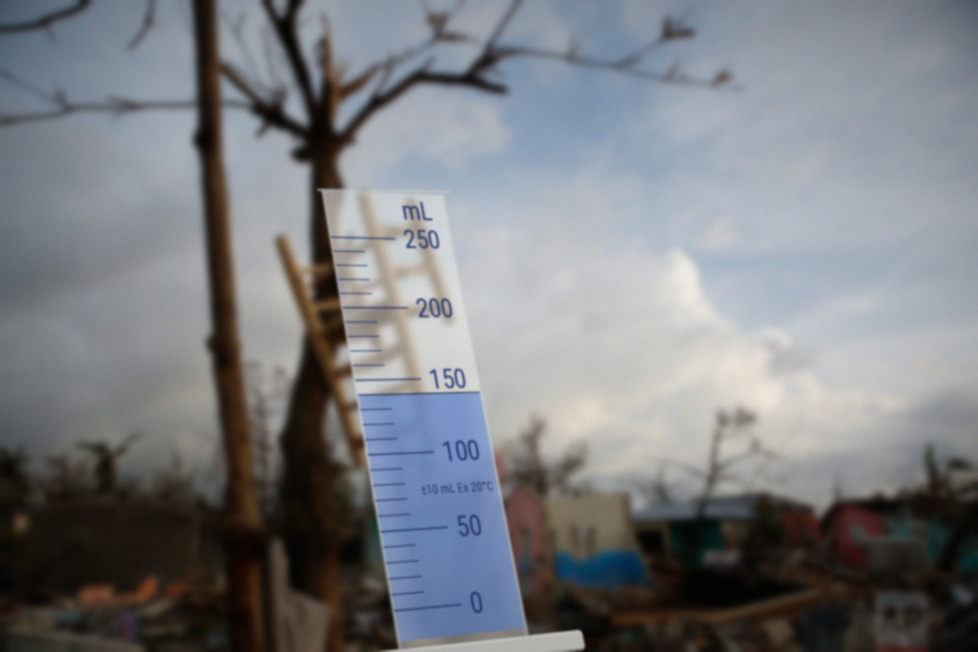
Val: mL 140
